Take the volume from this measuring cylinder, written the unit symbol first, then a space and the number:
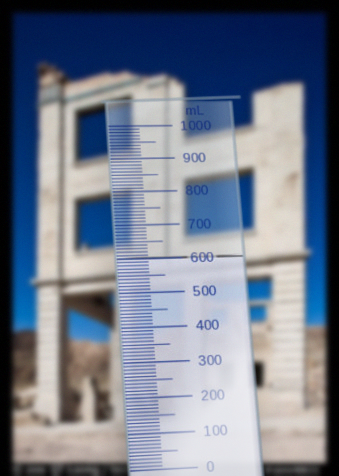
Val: mL 600
